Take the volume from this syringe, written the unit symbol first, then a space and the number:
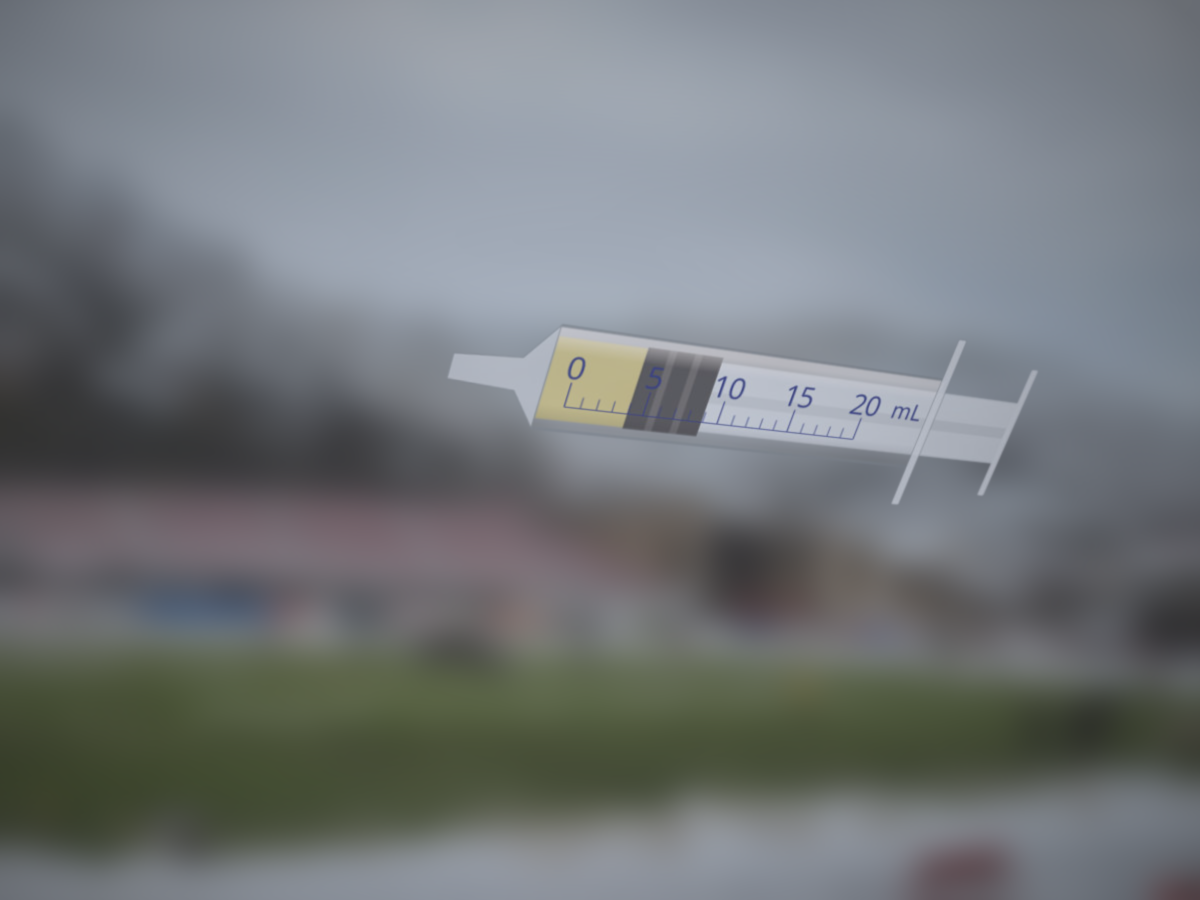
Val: mL 4
